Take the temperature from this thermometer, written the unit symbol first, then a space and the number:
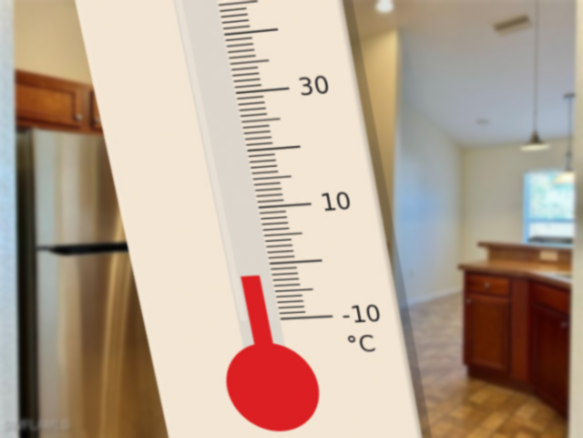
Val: °C -2
